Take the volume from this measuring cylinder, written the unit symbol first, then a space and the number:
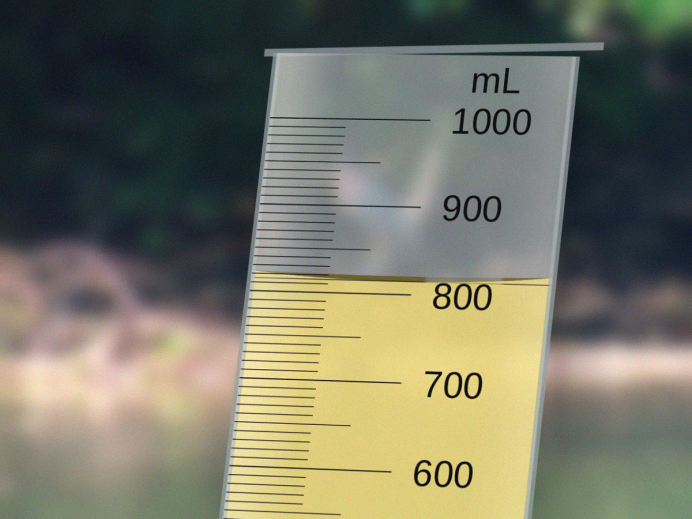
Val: mL 815
